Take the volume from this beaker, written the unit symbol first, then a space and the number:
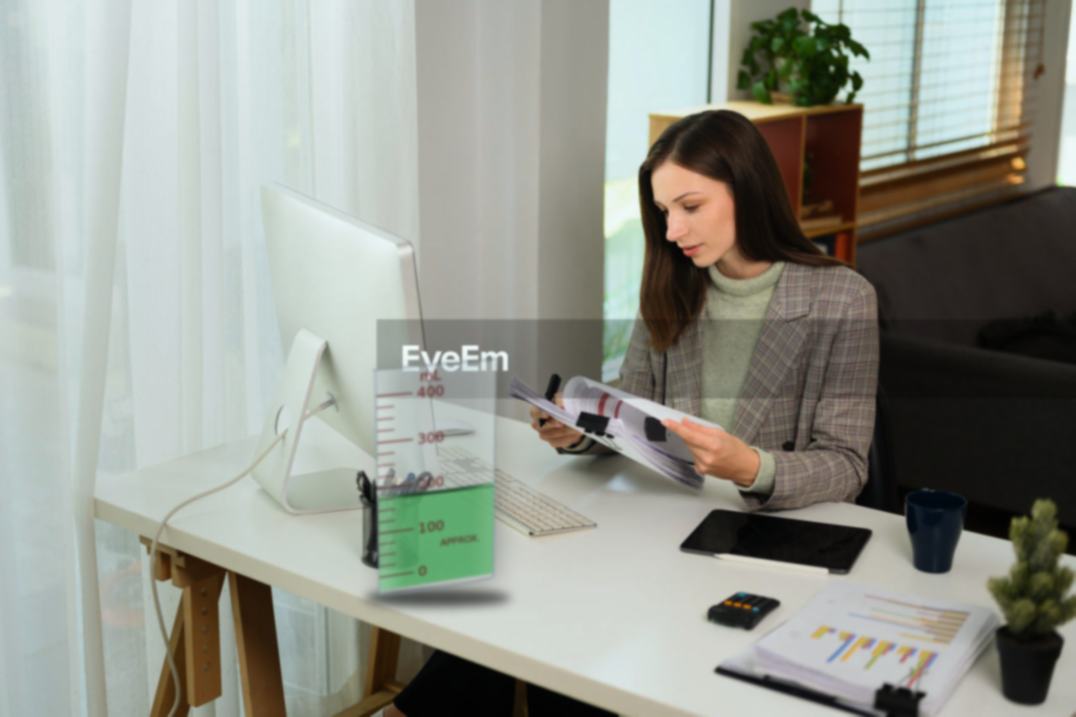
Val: mL 175
